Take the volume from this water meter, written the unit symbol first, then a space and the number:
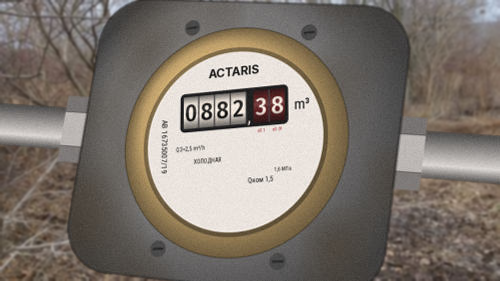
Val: m³ 882.38
